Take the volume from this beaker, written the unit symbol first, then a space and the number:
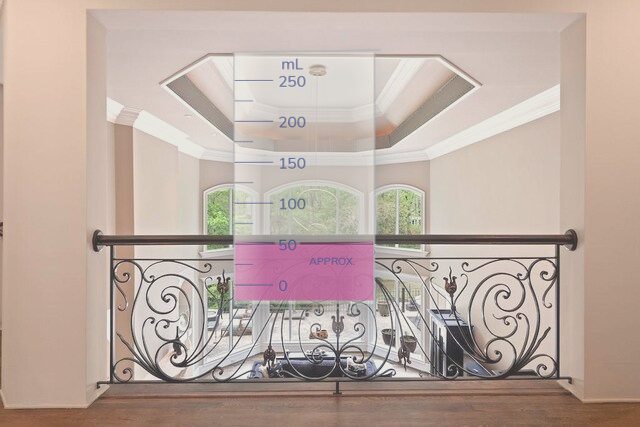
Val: mL 50
